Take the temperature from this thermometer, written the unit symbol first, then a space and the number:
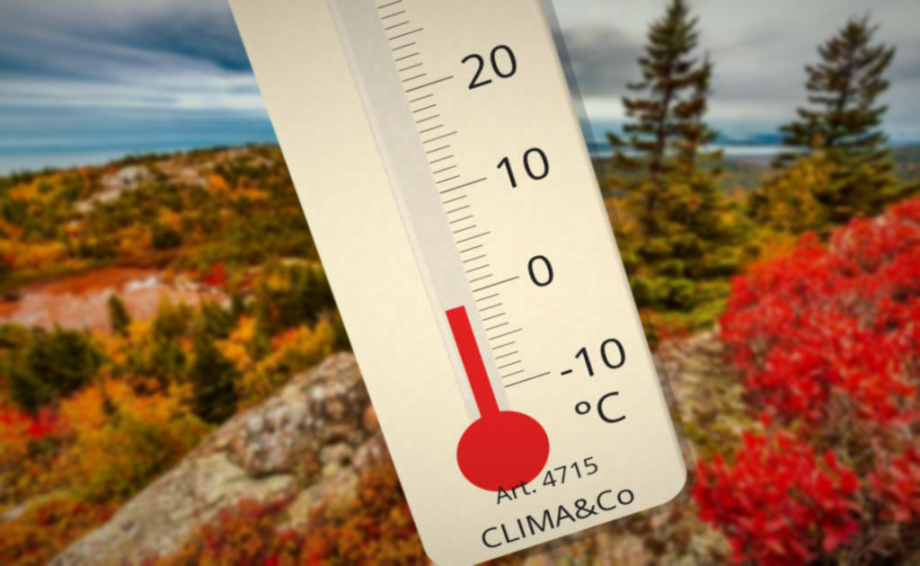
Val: °C -1
